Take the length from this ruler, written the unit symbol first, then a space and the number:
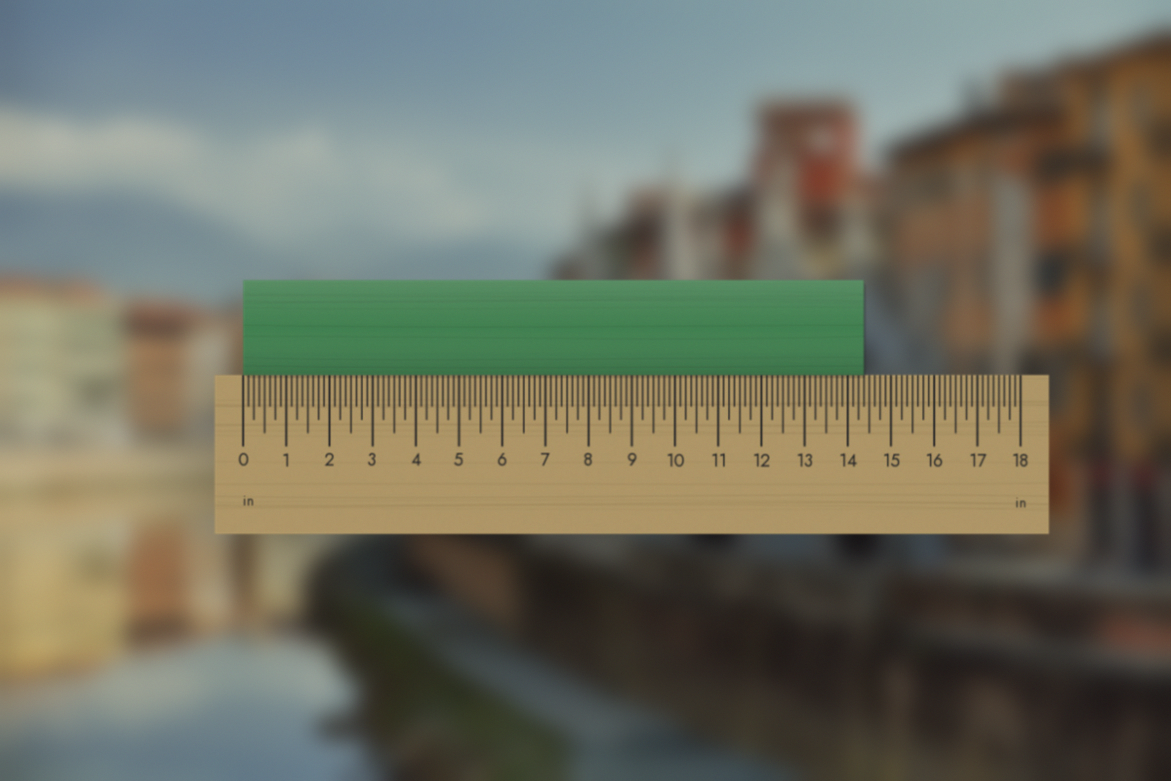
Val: in 14.375
